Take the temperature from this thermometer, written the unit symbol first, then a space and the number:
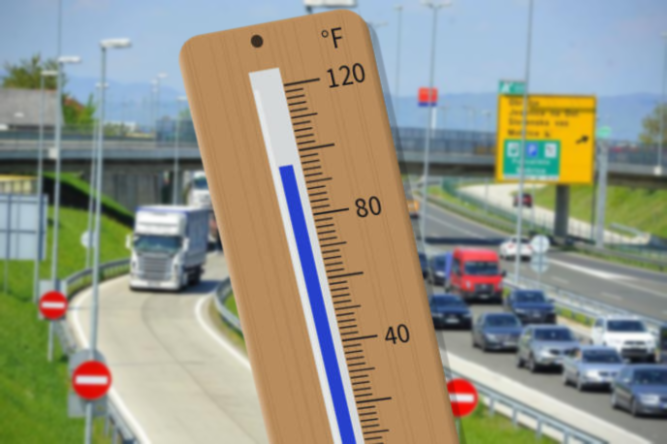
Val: °F 96
